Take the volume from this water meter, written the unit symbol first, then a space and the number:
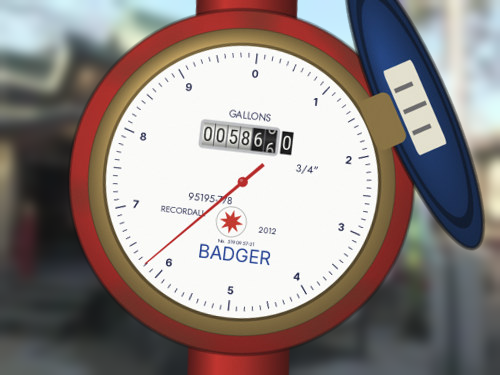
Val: gal 58656.2
